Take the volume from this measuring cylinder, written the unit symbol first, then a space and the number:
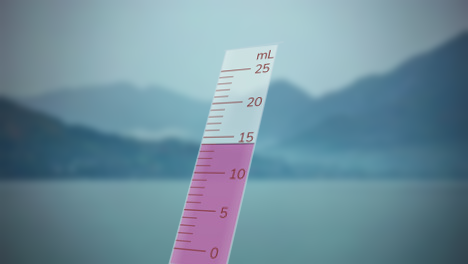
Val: mL 14
